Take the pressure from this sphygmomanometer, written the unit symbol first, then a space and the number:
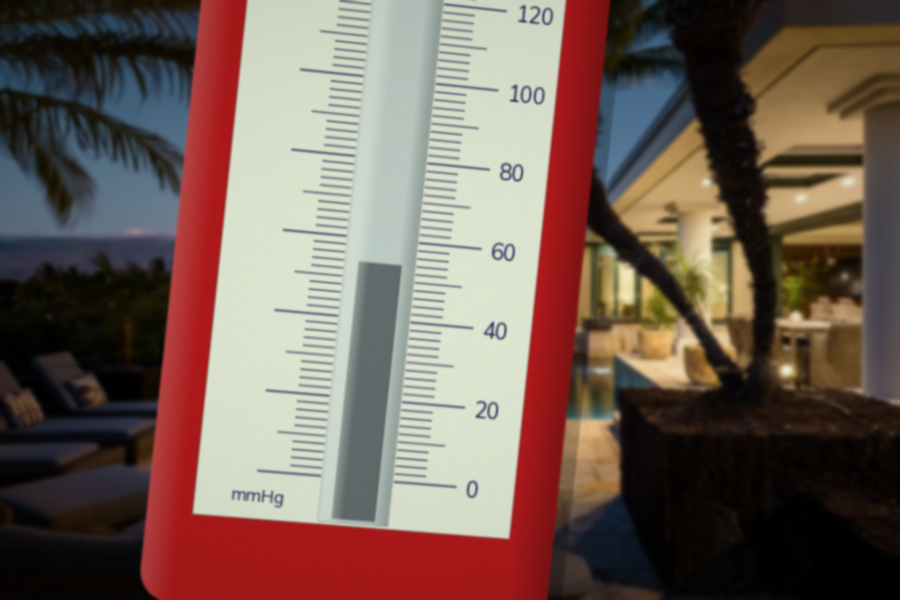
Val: mmHg 54
